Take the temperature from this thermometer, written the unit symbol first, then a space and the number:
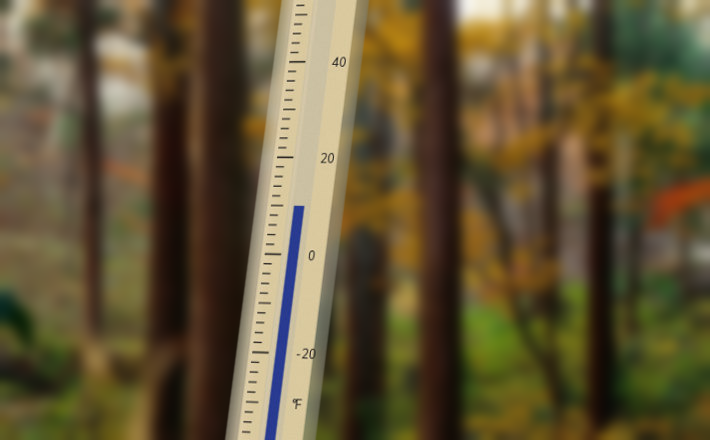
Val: °F 10
